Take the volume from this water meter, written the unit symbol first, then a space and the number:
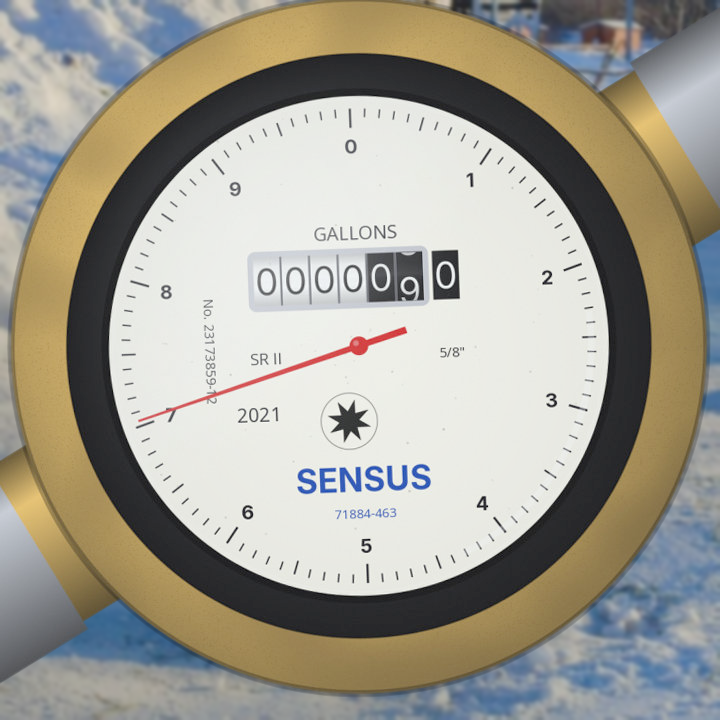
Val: gal 87.0
